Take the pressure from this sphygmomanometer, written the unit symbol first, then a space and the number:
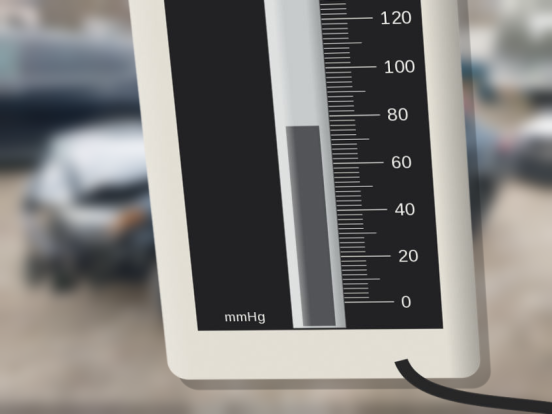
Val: mmHg 76
